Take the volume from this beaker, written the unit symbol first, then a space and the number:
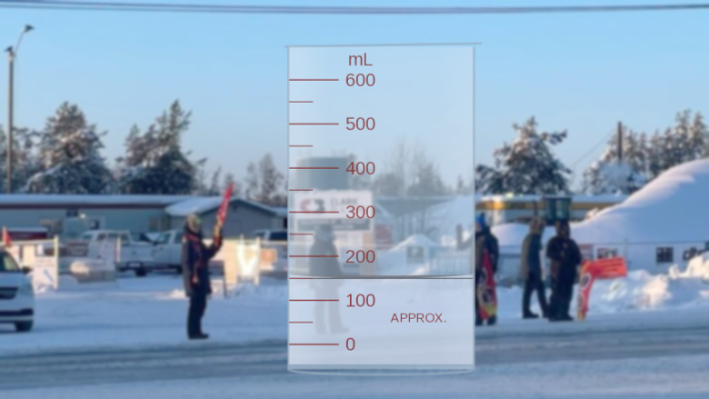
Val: mL 150
